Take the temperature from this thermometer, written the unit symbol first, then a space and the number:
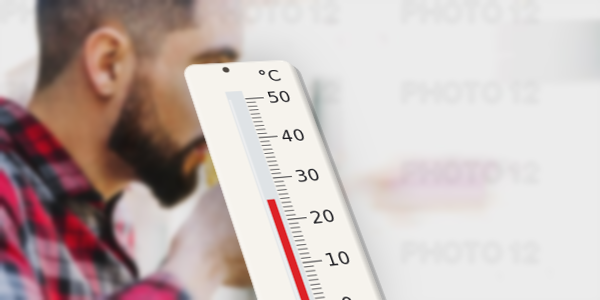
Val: °C 25
